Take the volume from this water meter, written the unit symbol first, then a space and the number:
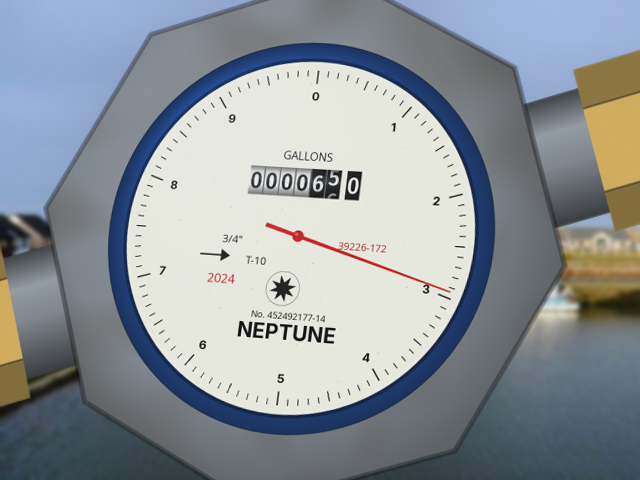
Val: gal 652.9
